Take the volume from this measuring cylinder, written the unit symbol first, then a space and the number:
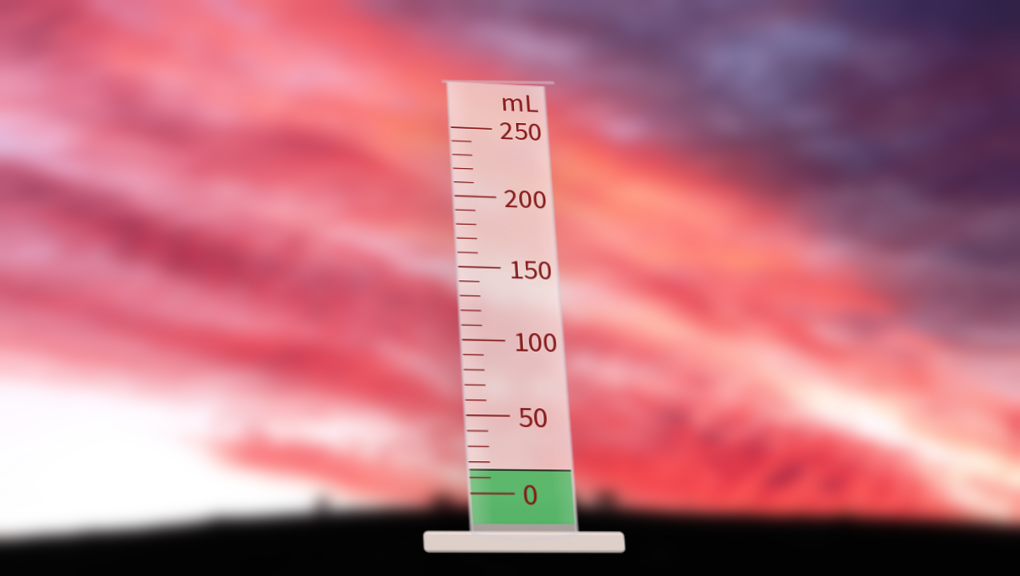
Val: mL 15
